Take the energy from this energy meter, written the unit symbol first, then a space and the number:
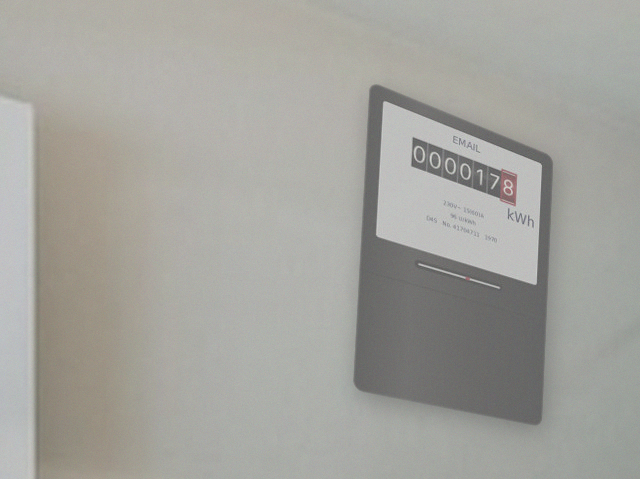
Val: kWh 17.8
